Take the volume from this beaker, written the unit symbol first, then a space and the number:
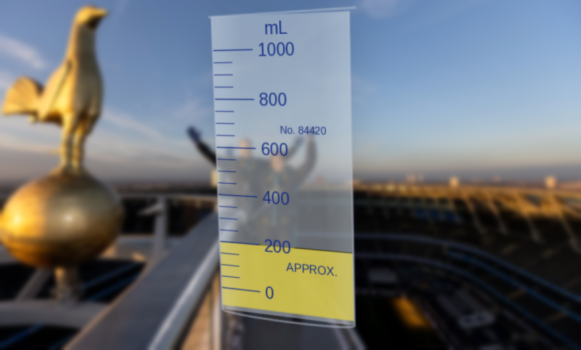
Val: mL 200
